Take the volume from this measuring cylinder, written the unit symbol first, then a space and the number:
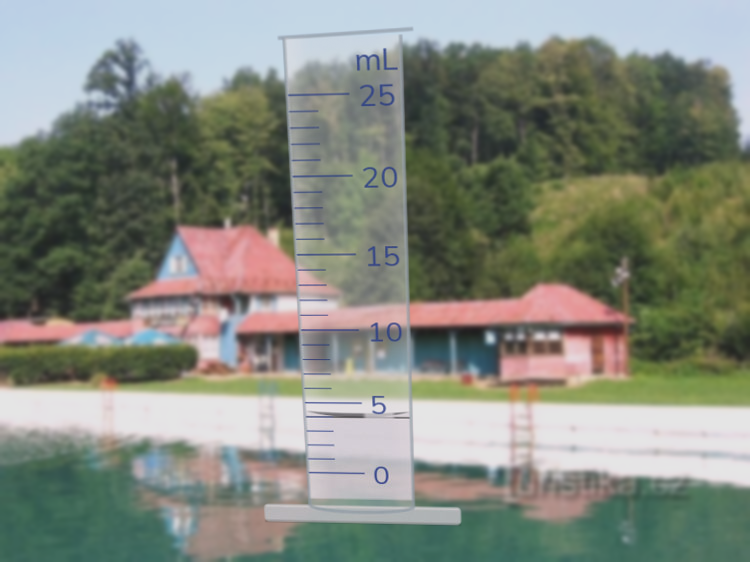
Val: mL 4
